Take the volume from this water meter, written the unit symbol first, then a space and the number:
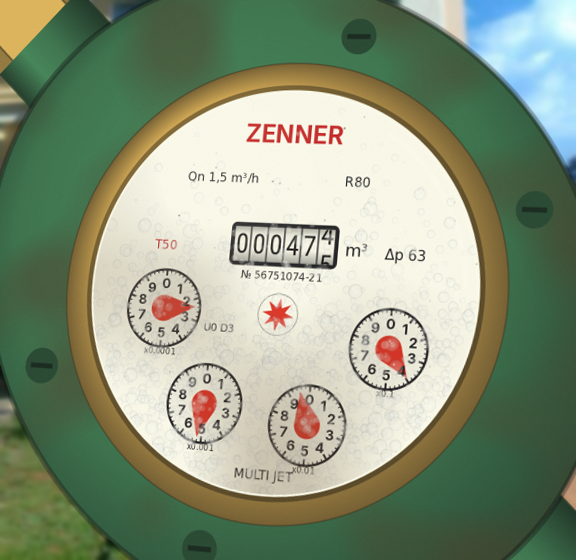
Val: m³ 474.3952
